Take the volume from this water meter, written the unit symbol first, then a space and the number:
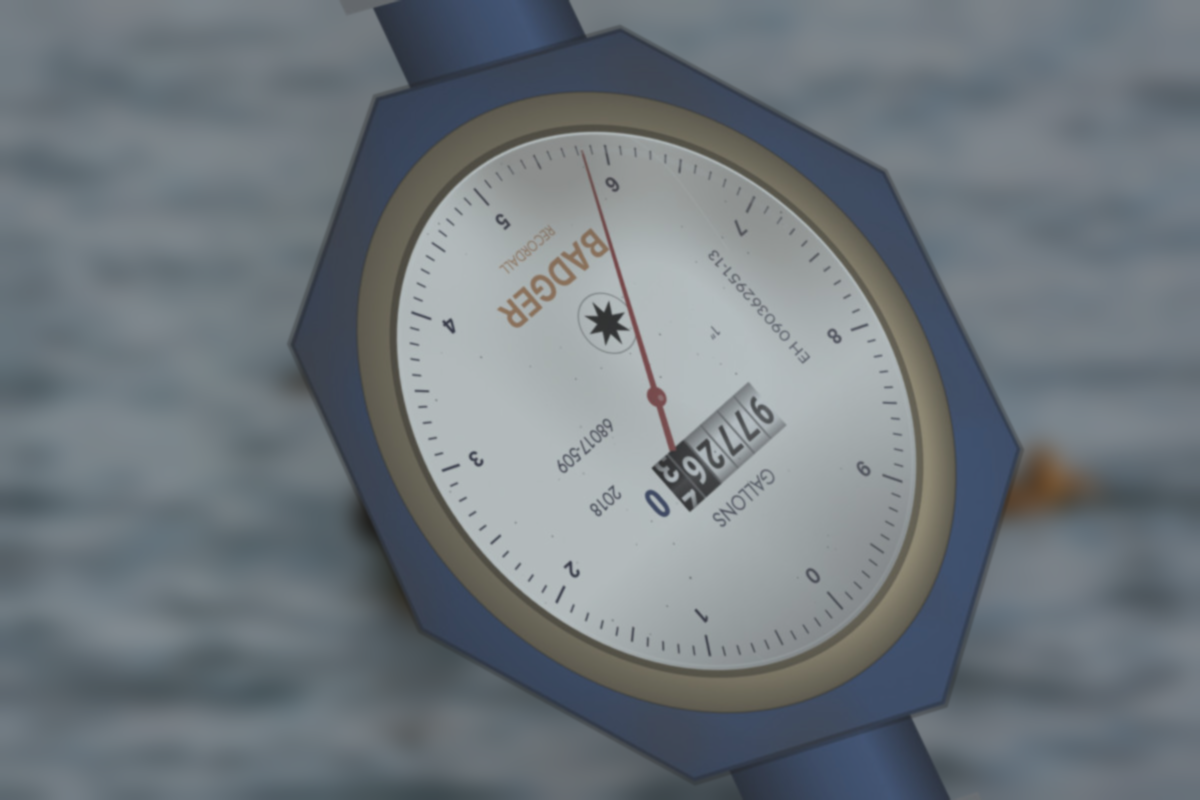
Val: gal 9772625.8
